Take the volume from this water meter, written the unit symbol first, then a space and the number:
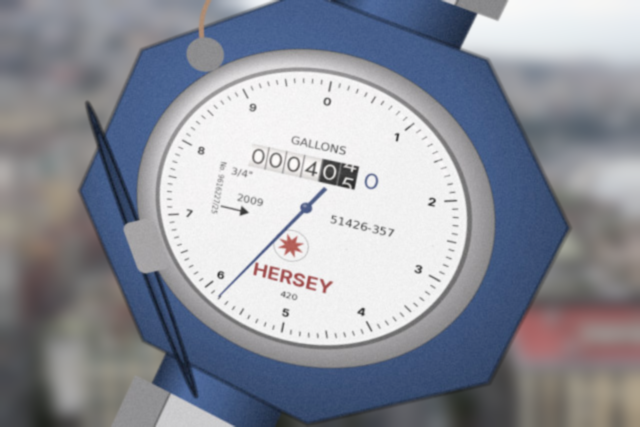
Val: gal 4045.8
